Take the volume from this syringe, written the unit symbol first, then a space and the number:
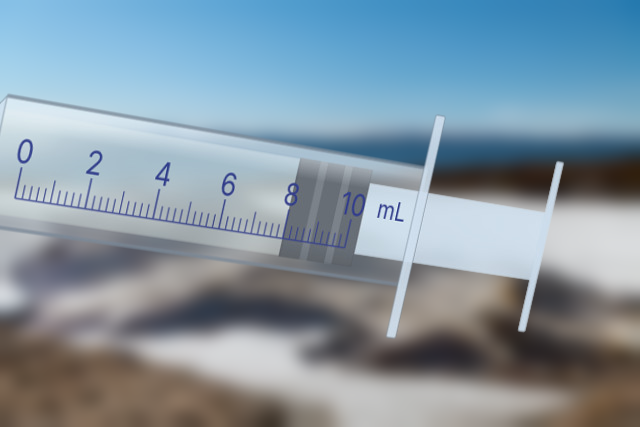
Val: mL 8
